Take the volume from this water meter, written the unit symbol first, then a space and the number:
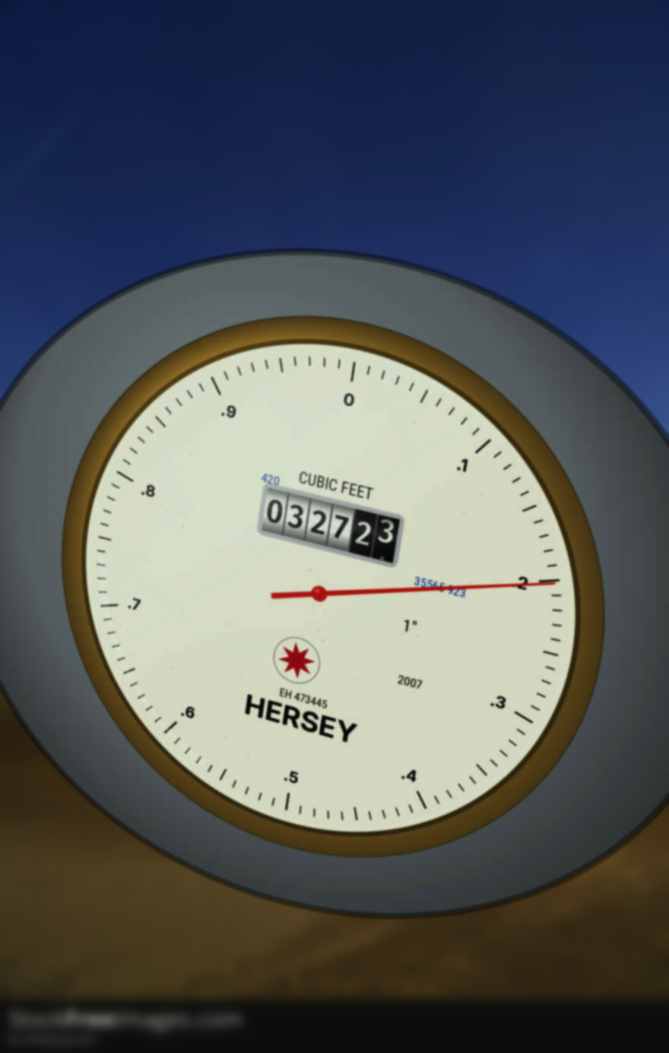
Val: ft³ 32723.20
